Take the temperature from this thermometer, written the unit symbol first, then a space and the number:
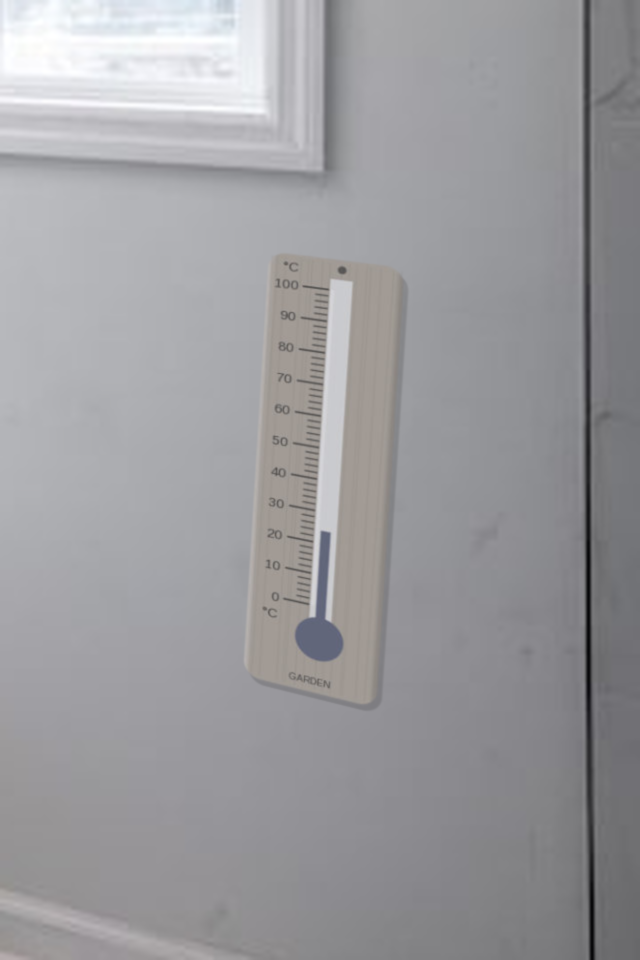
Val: °C 24
